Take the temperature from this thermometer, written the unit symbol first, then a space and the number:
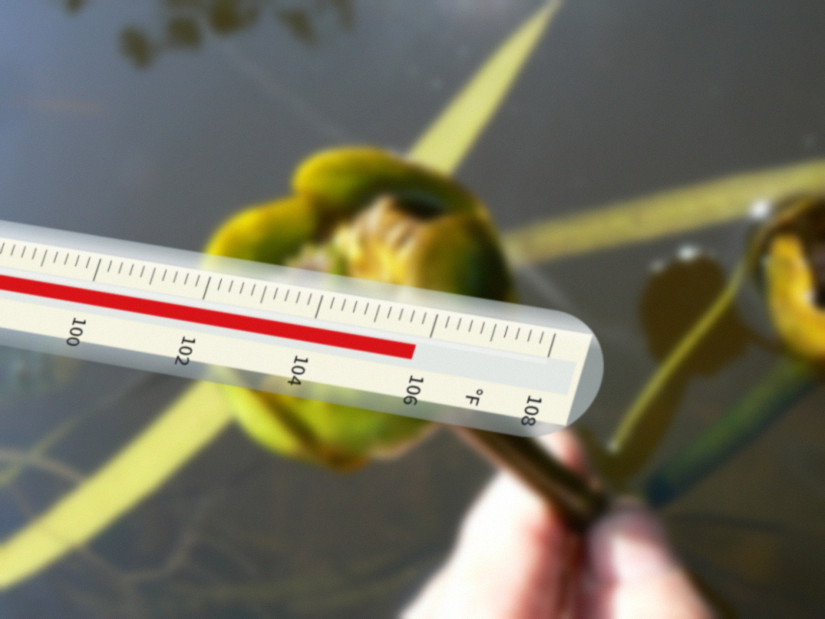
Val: °F 105.8
